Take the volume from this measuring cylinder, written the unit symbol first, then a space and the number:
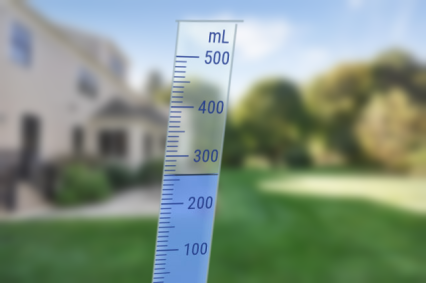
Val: mL 260
